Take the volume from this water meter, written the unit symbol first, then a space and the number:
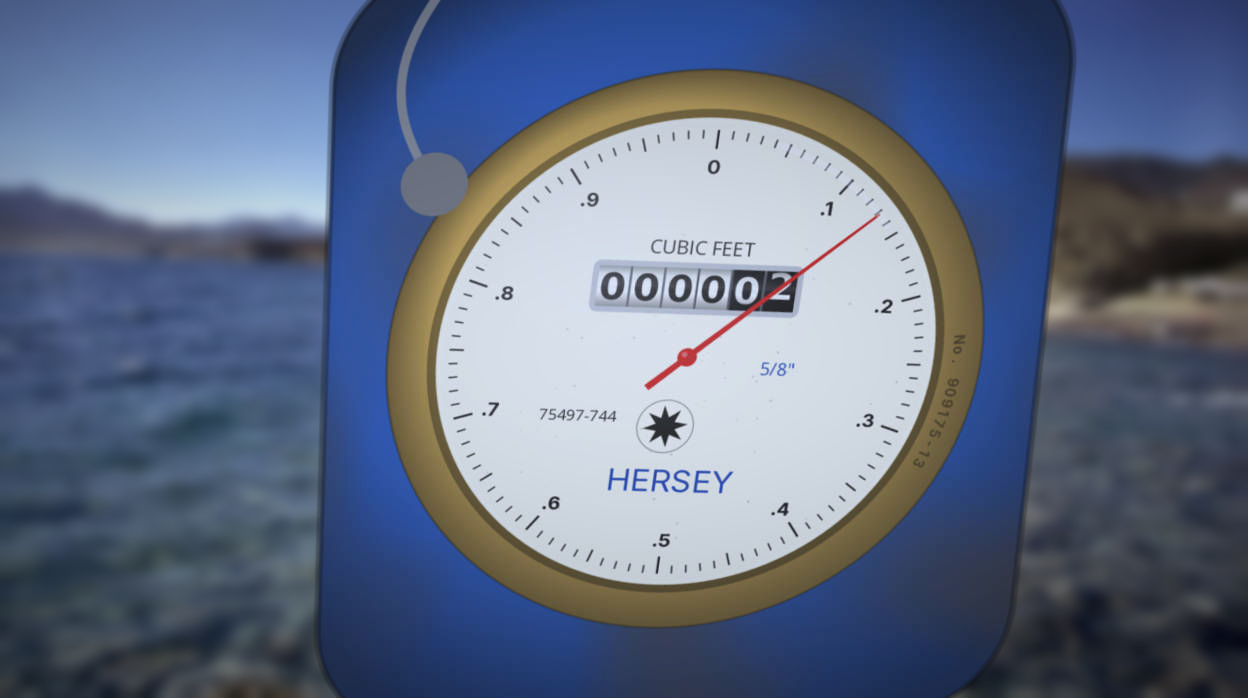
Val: ft³ 2.13
